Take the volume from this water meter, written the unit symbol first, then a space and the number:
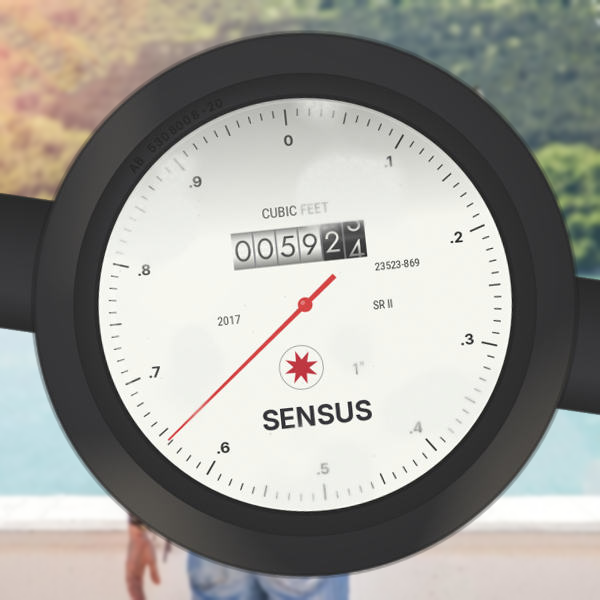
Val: ft³ 5923.64
